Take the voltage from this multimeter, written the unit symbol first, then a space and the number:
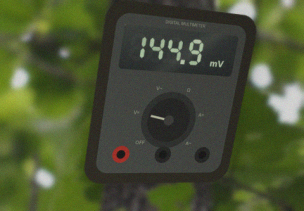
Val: mV 144.9
